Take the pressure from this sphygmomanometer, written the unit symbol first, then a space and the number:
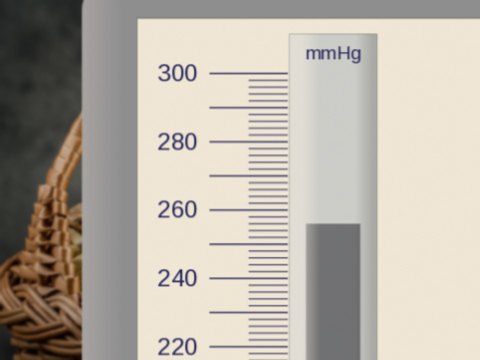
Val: mmHg 256
